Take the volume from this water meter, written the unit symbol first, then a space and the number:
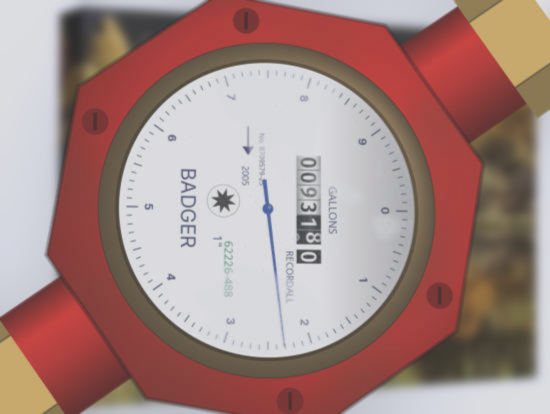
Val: gal 93182.3
